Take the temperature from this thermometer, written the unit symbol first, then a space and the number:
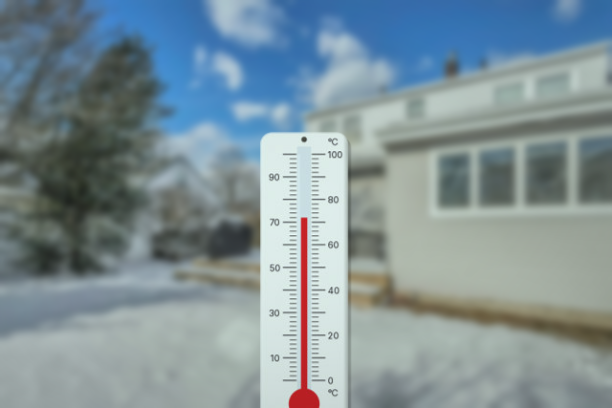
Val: °C 72
